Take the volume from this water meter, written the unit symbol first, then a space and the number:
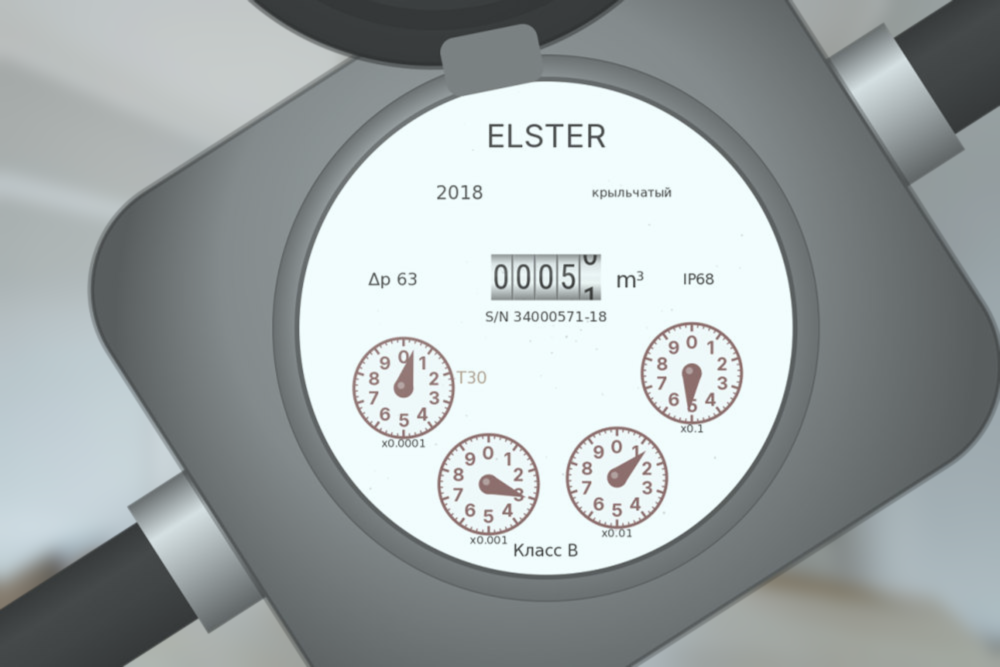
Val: m³ 50.5130
